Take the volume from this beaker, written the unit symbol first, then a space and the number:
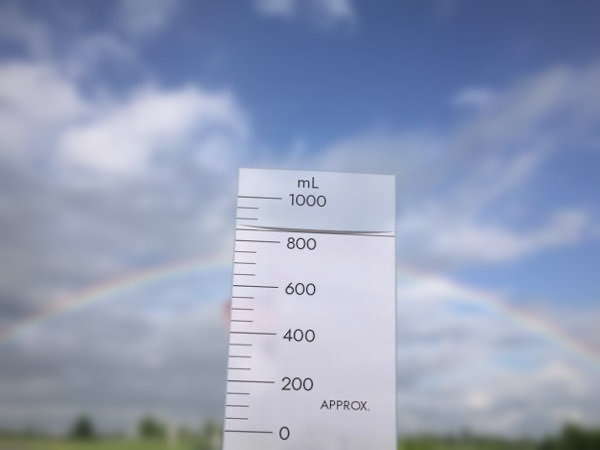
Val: mL 850
